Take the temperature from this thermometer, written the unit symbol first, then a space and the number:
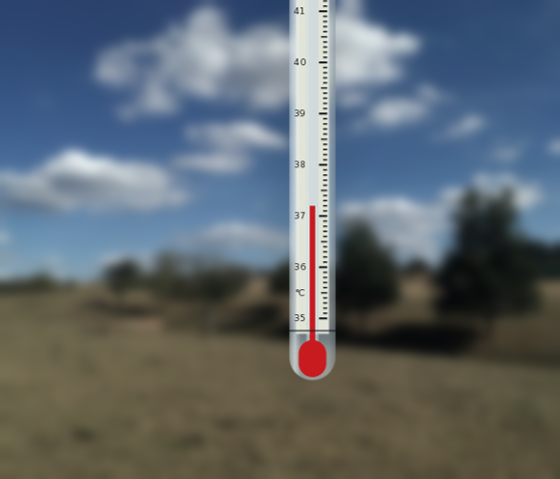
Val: °C 37.2
